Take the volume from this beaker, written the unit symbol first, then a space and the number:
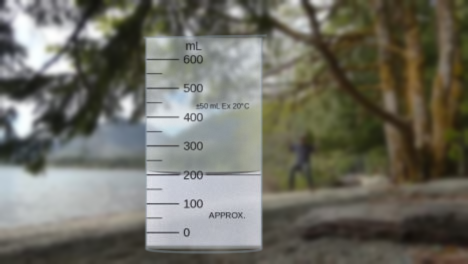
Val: mL 200
